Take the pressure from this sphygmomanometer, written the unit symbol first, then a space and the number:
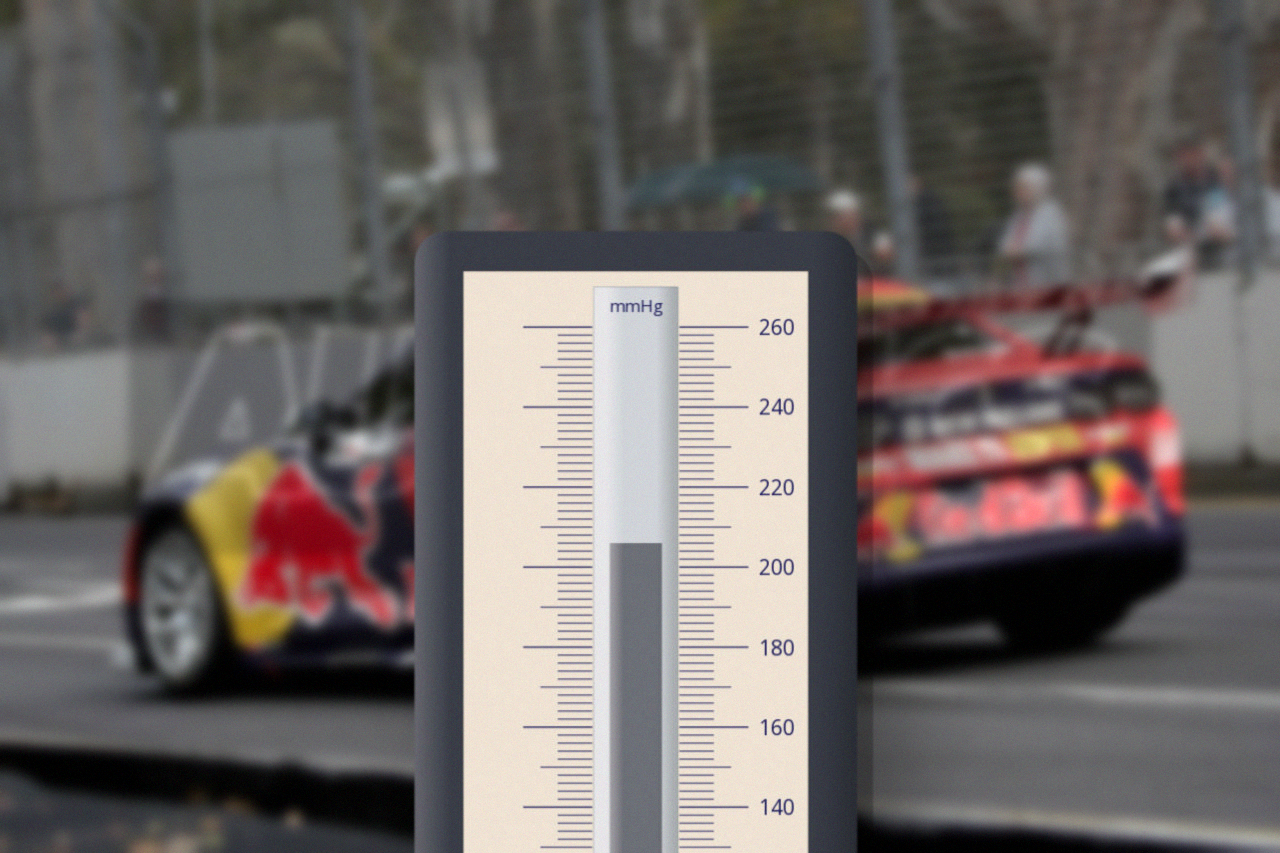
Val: mmHg 206
